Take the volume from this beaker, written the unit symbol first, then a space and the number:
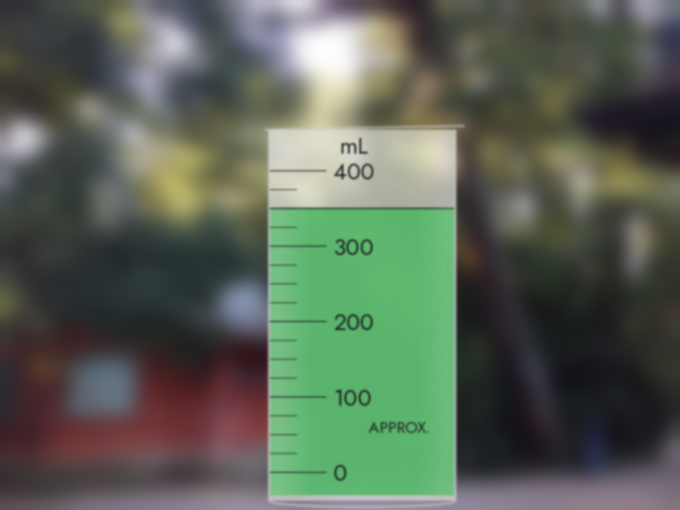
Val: mL 350
